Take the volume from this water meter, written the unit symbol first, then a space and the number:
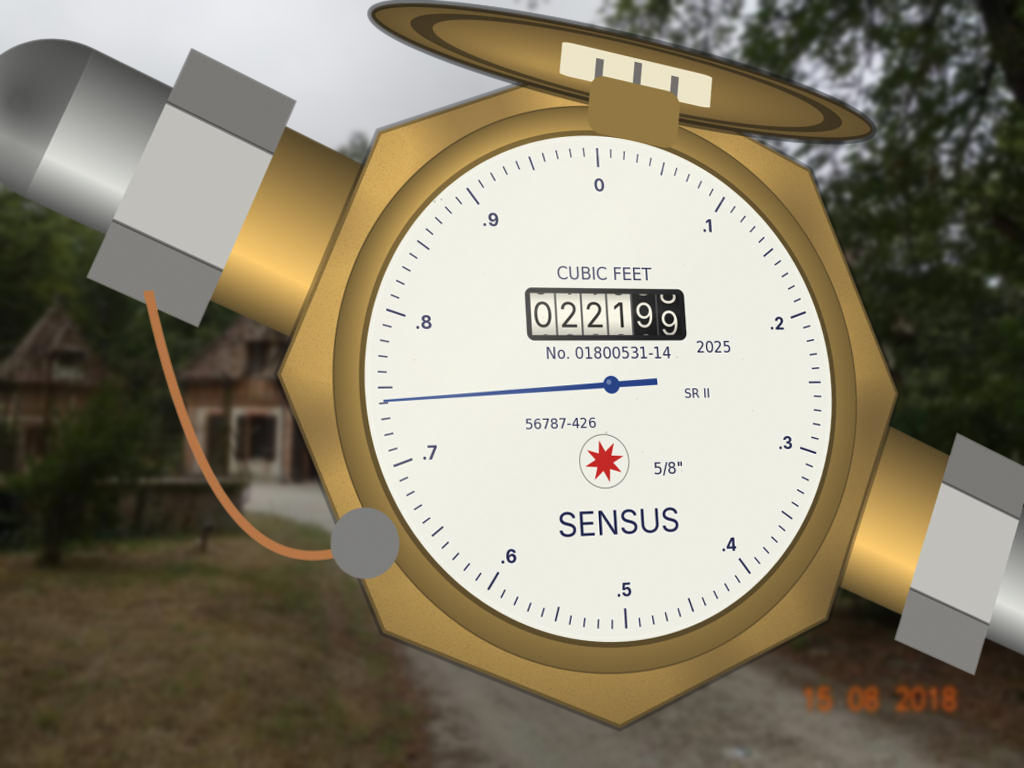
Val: ft³ 22198.74
